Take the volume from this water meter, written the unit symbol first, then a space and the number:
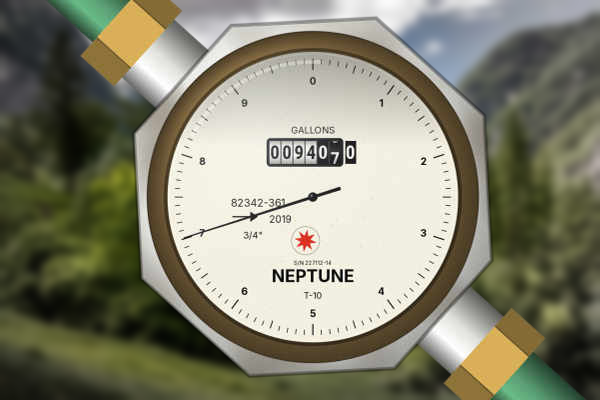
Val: gal 94067.0
